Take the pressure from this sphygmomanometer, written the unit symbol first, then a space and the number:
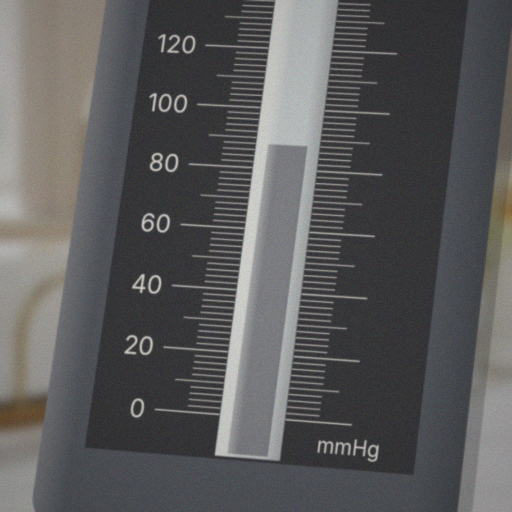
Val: mmHg 88
